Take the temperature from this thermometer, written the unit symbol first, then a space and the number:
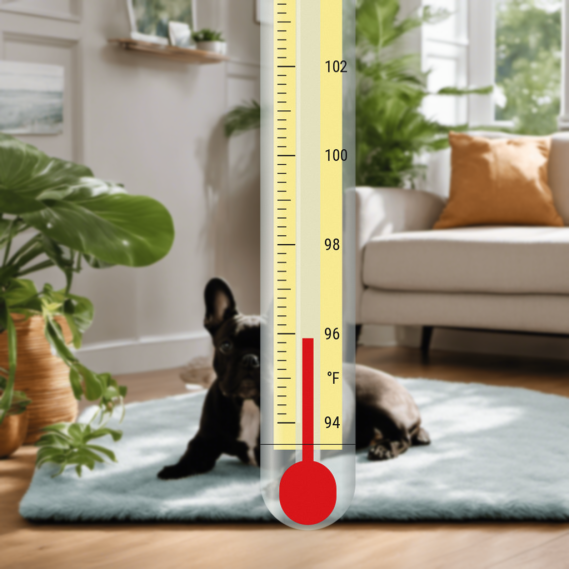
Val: °F 95.9
